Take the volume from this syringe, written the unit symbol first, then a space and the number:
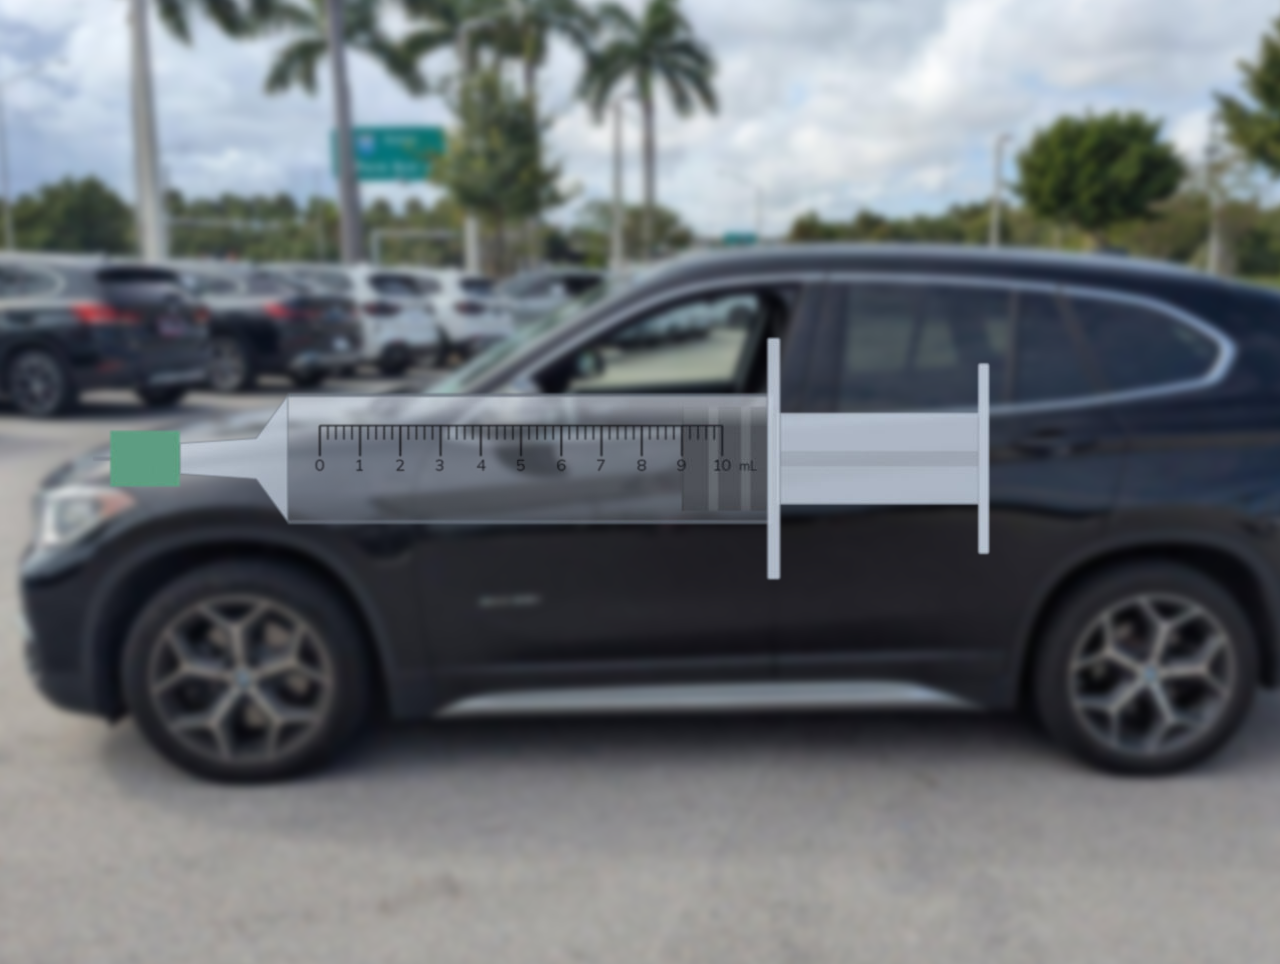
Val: mL 9
